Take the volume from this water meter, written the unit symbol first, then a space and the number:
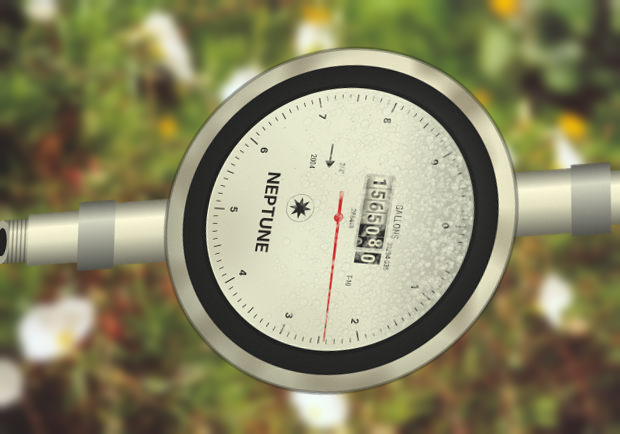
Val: gal 1565082.4
